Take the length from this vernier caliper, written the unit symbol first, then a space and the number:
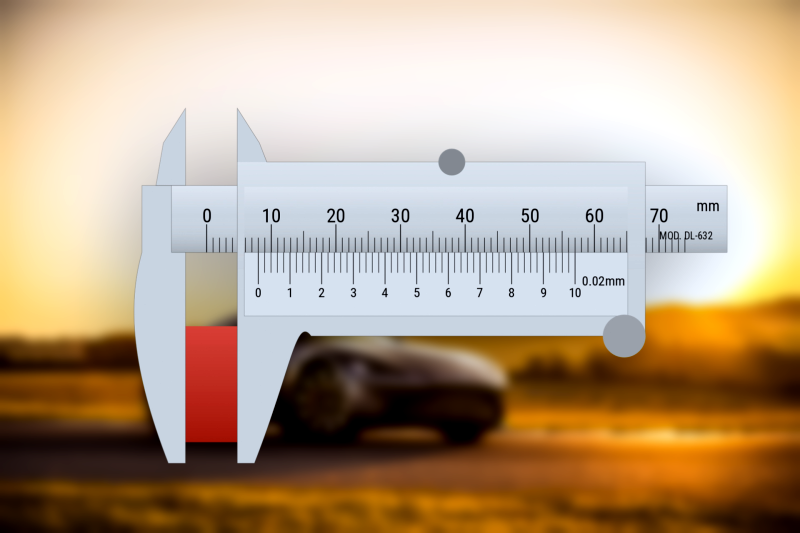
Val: mm 8.0
